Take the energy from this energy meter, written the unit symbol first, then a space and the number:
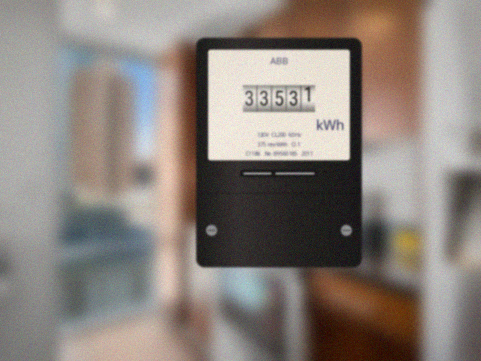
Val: kWh 33531
